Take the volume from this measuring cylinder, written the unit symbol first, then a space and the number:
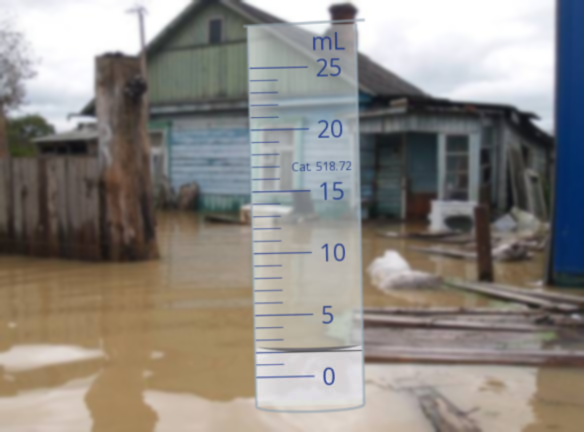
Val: mL 2
